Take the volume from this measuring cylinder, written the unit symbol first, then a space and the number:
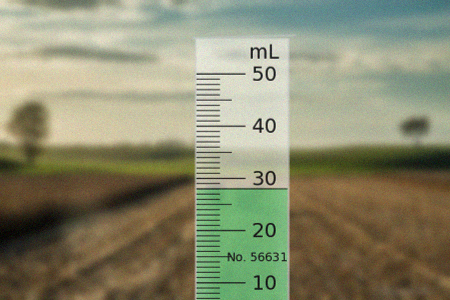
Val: mL 28
